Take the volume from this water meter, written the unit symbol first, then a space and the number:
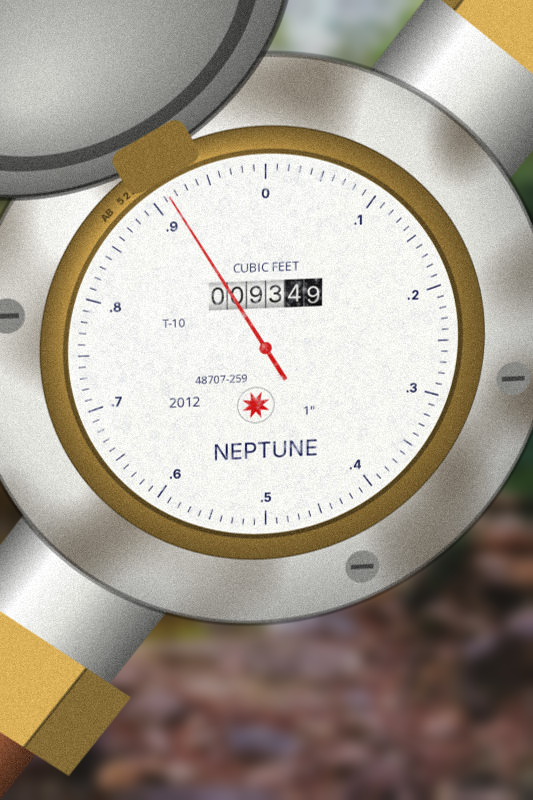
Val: ft³ 9348.91
